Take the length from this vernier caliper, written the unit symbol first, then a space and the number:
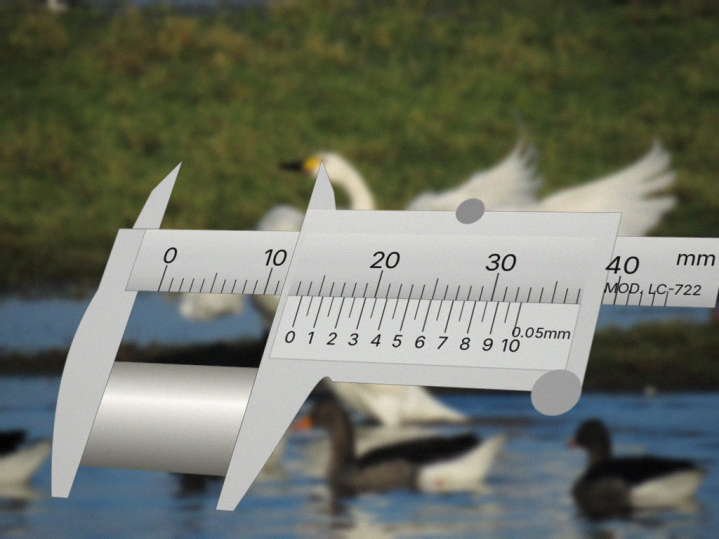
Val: mm 13.5
